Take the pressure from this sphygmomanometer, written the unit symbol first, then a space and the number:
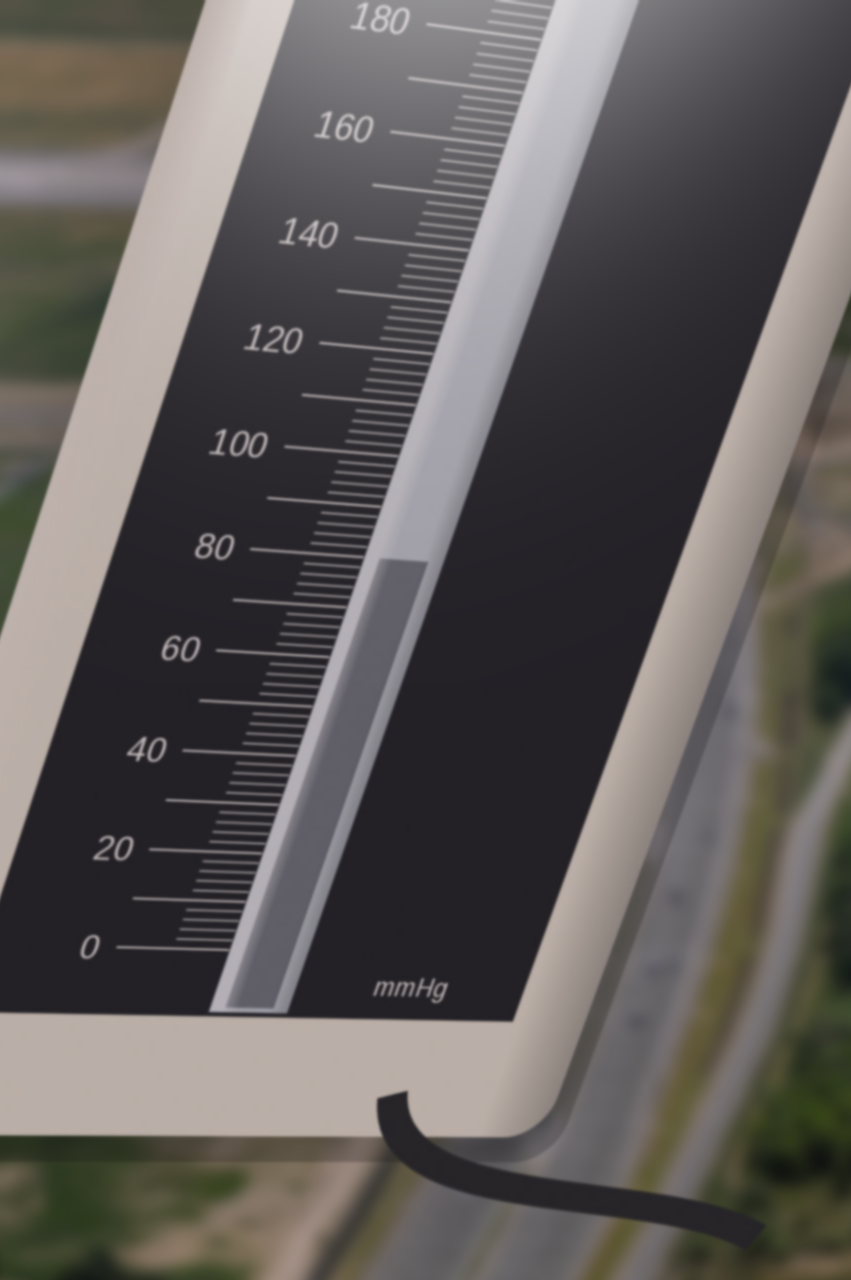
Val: mmHg 80
